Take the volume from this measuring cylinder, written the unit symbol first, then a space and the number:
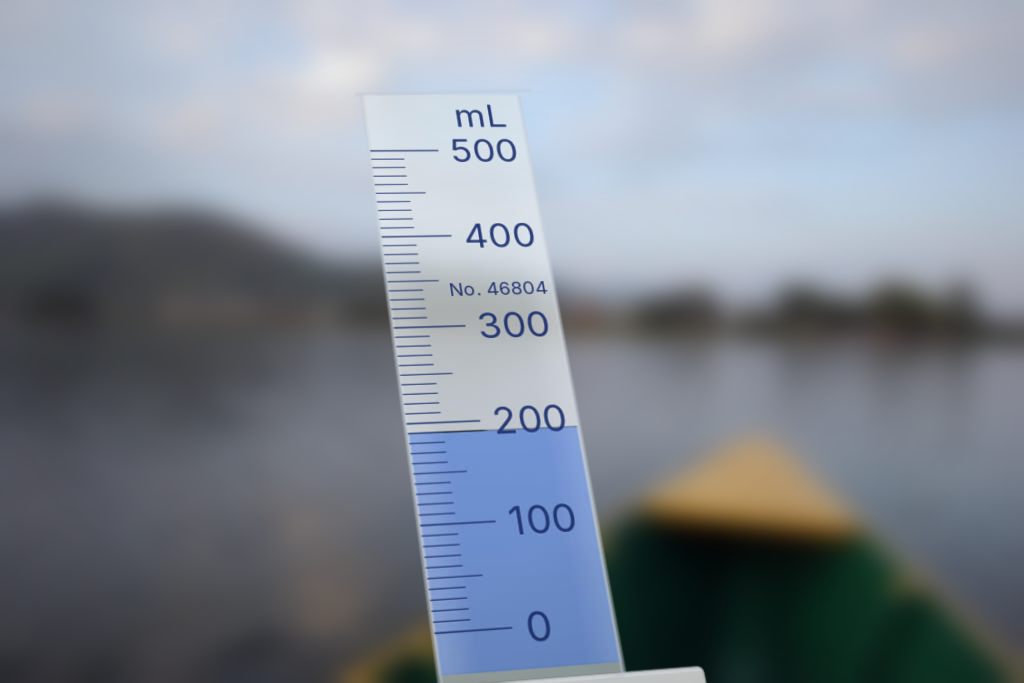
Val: mL 190
